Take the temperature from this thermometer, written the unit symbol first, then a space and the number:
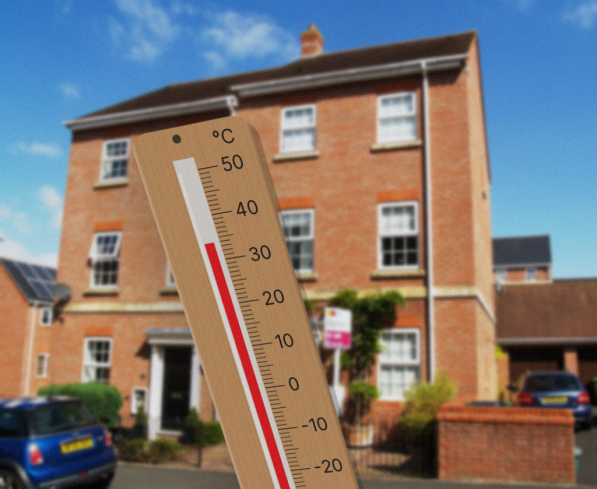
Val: °C 34
